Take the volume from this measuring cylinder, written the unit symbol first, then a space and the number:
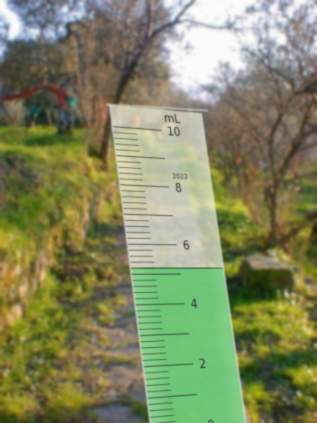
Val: mL 5.2
